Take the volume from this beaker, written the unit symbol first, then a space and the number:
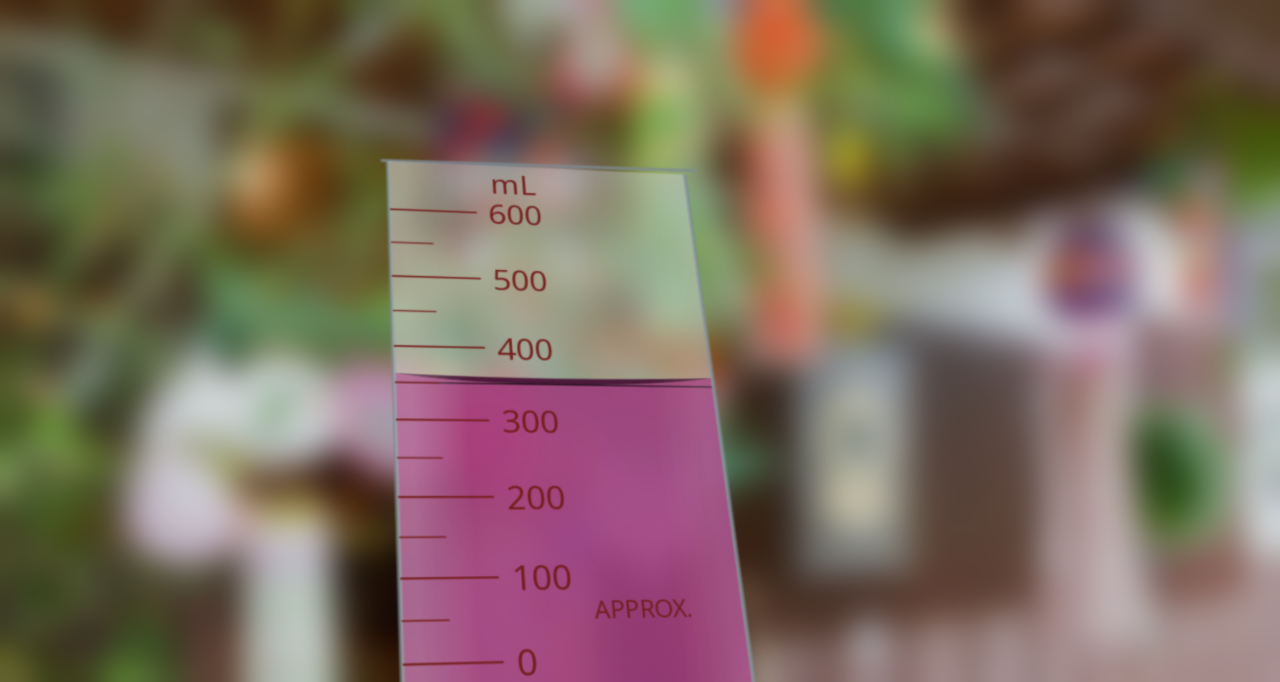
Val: mL 350
